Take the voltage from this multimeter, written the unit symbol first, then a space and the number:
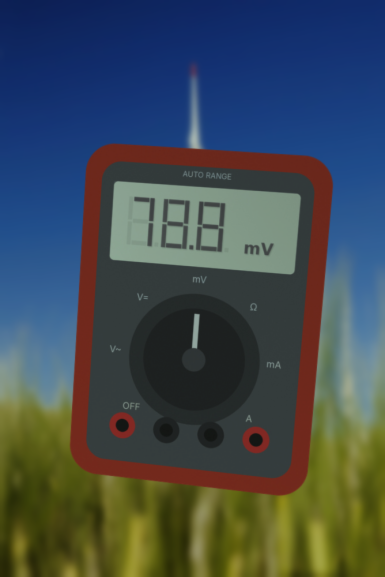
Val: mV 78.8
